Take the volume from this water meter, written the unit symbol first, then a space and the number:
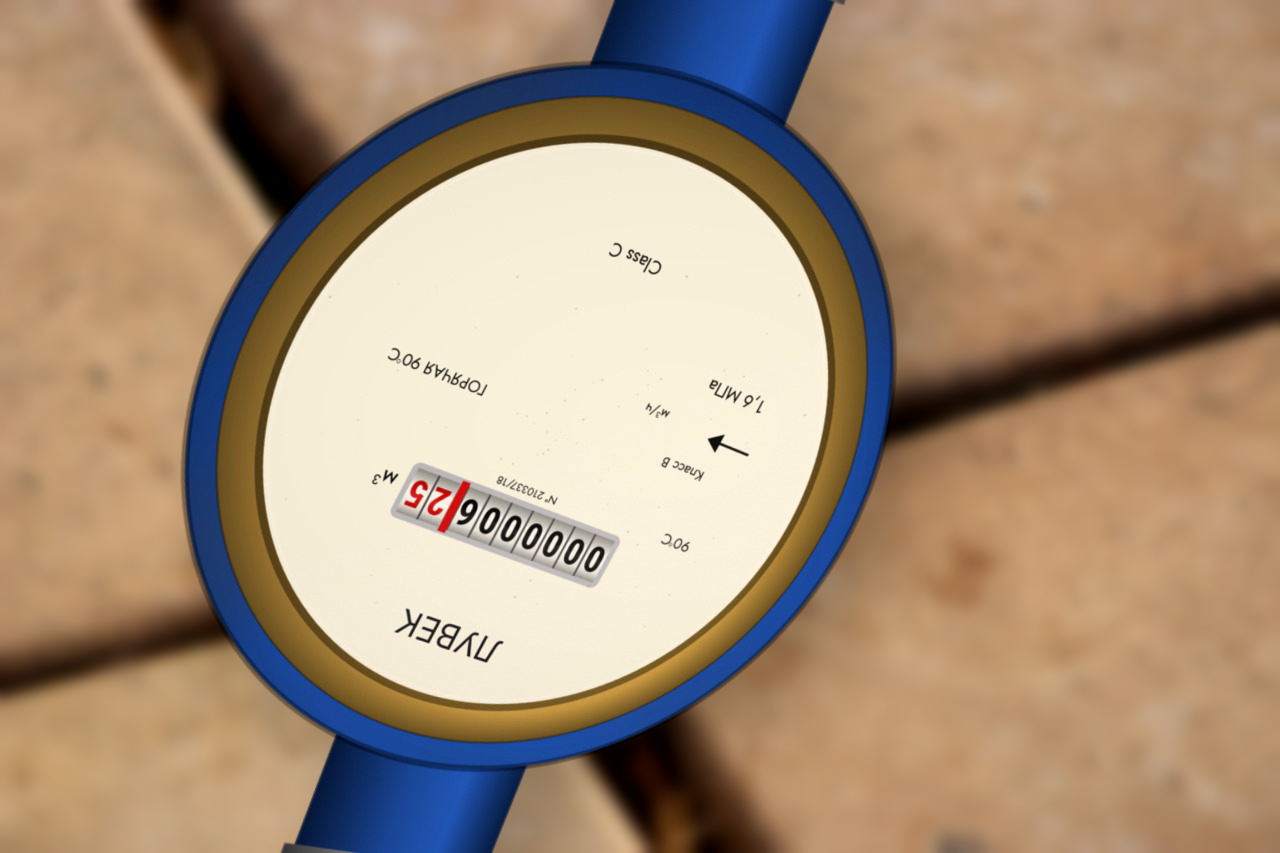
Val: m³ 6.25
